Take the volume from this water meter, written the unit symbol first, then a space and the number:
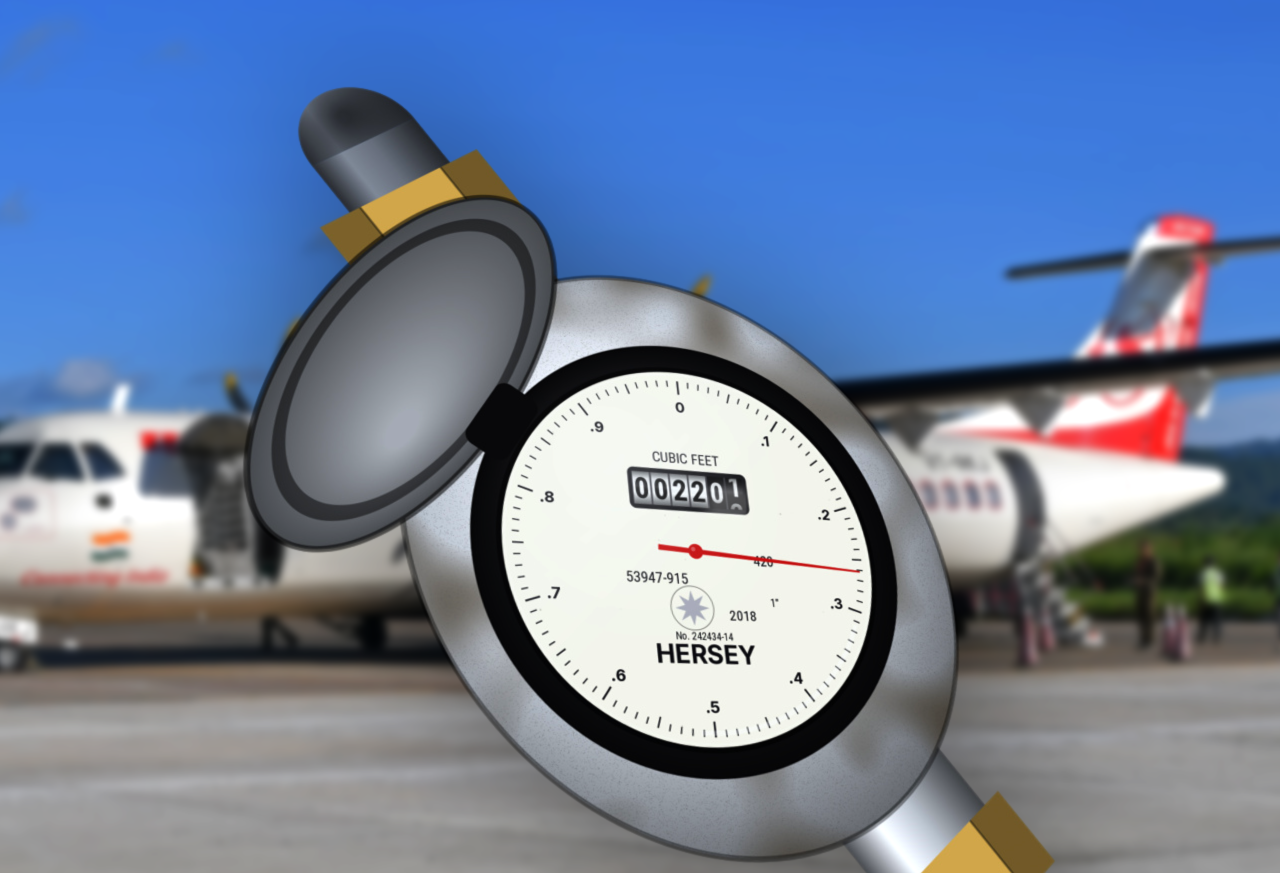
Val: ft³ 2201.26
